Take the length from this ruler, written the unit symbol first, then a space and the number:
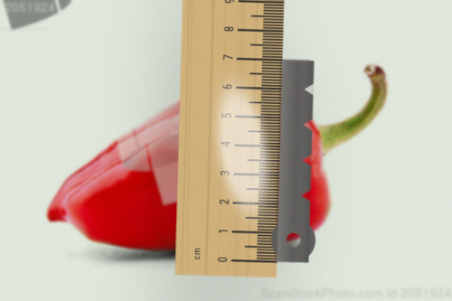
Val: cm 7
